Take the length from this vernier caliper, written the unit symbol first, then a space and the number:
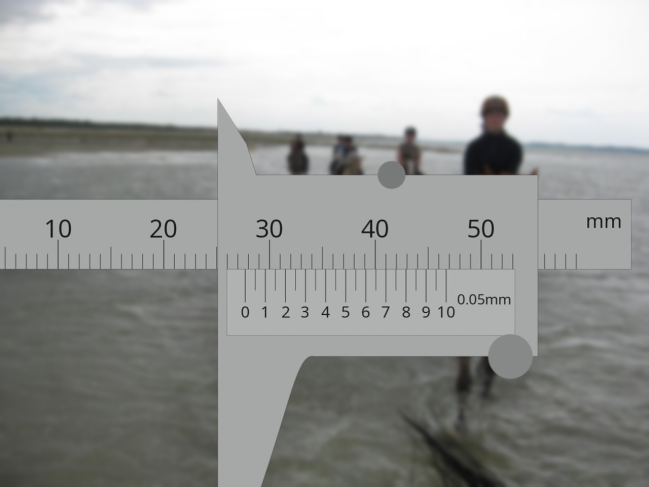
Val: mm 27.7
